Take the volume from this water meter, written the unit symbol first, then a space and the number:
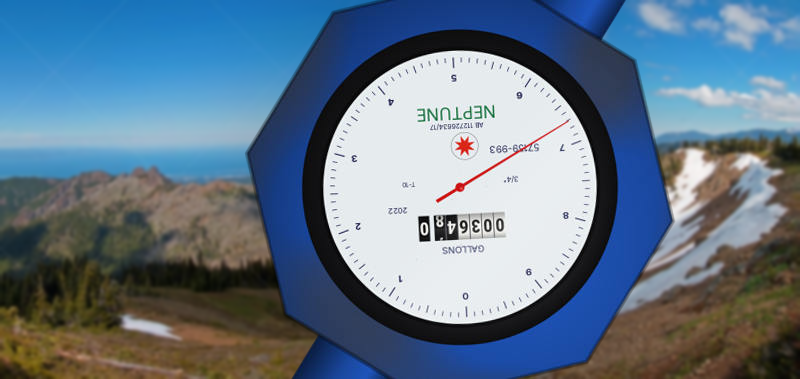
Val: gal 36476.7
